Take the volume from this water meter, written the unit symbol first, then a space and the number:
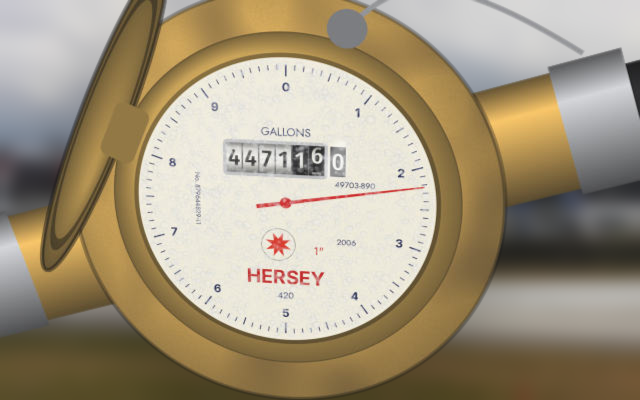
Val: gal 4471162.2
